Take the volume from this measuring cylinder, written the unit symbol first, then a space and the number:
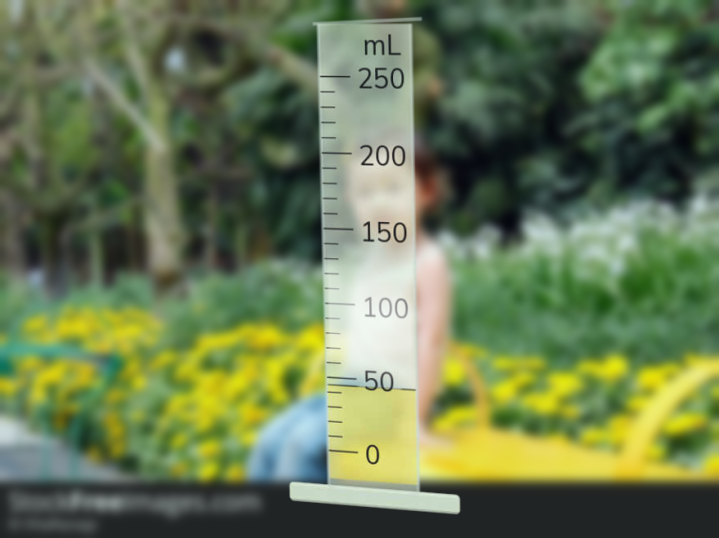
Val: mL 45
